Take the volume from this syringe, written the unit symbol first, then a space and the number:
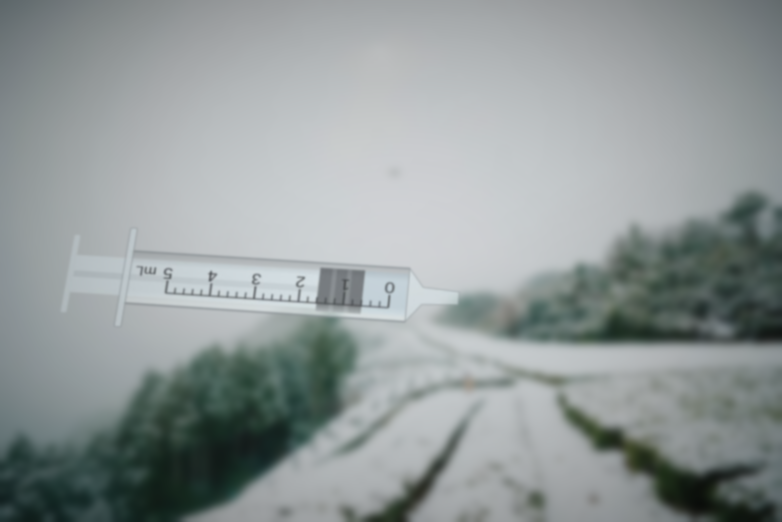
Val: mL 0.6
